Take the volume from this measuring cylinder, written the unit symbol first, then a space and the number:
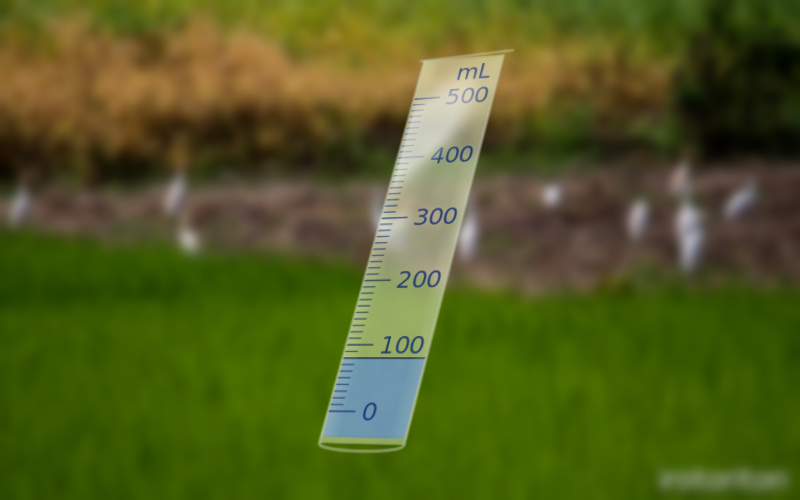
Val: mL 80
